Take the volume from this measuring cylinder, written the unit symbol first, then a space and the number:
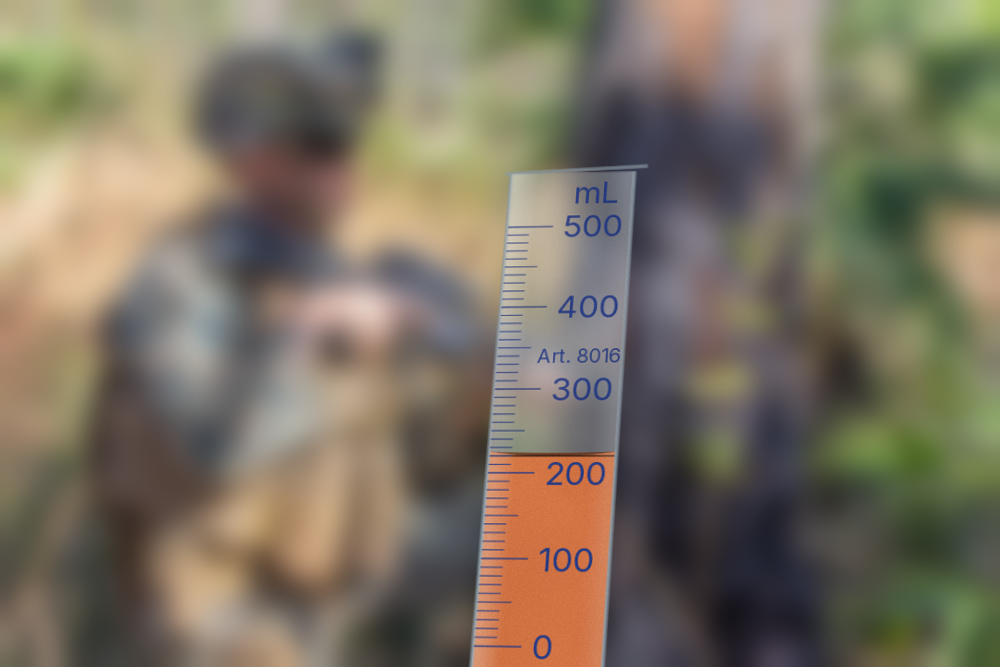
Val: mL 220
